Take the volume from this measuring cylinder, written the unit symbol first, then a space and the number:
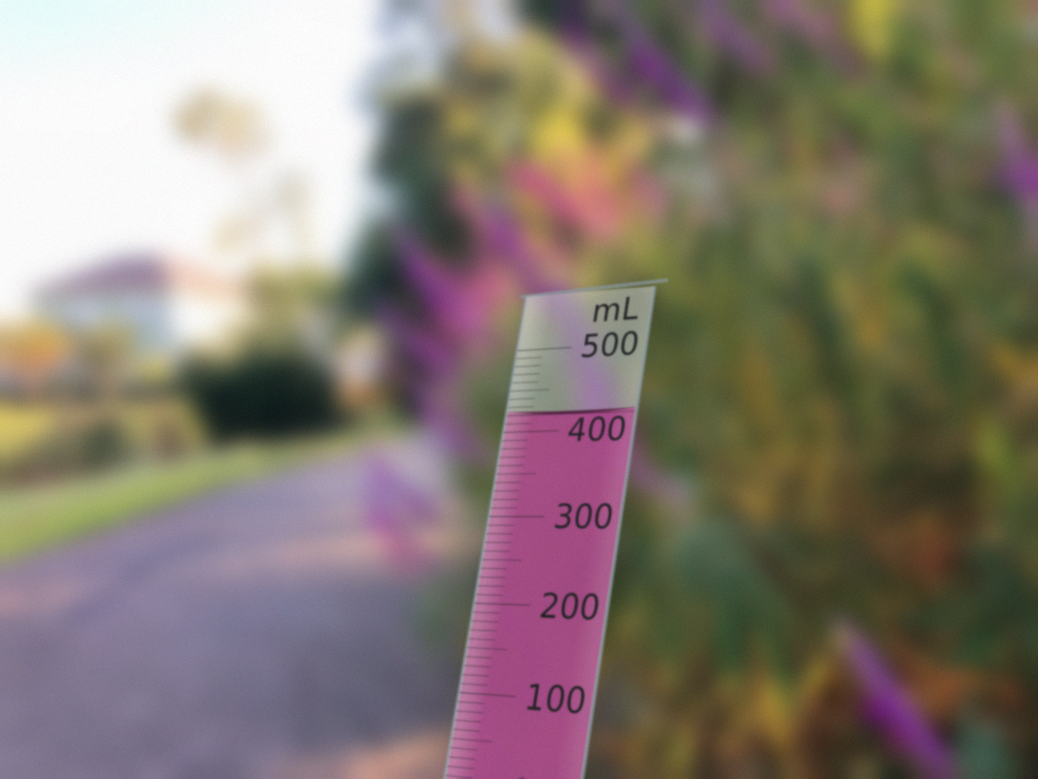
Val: mL 420
